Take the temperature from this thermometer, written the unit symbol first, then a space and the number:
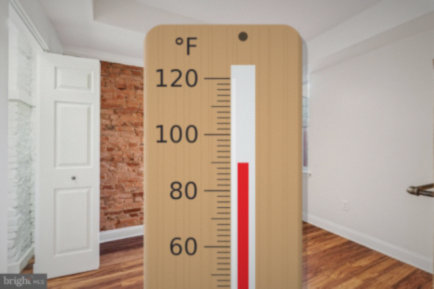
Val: °F 90
